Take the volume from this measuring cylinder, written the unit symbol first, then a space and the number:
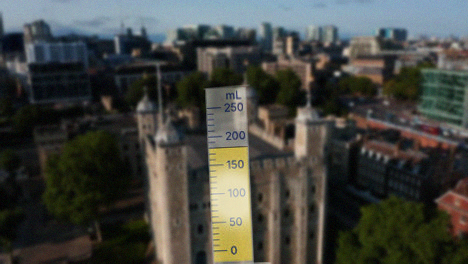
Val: mL 180
